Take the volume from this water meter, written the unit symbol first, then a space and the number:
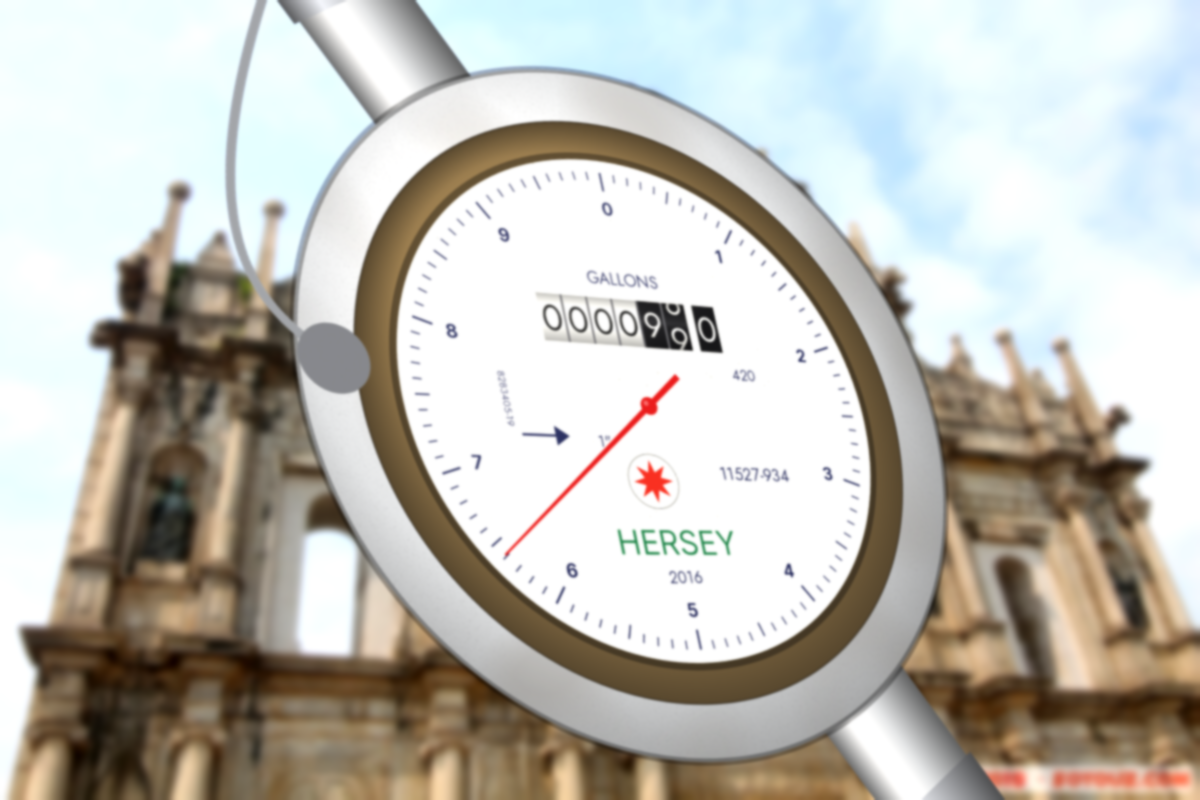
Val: gal 986.4
